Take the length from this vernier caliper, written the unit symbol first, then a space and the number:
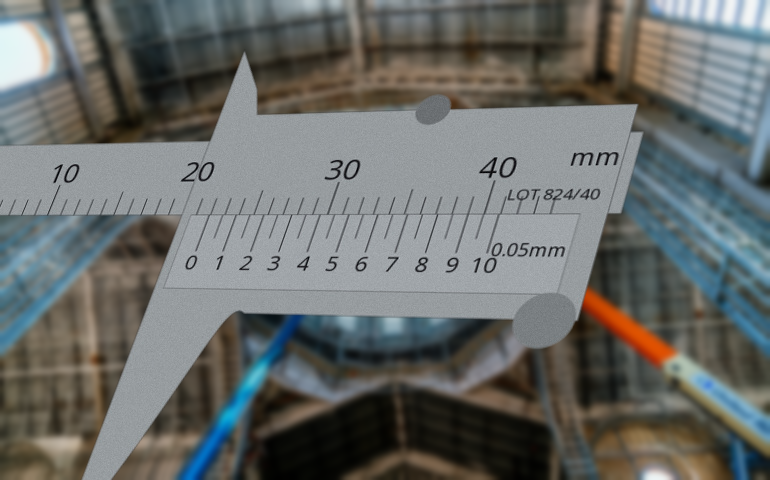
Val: mm 21.9
